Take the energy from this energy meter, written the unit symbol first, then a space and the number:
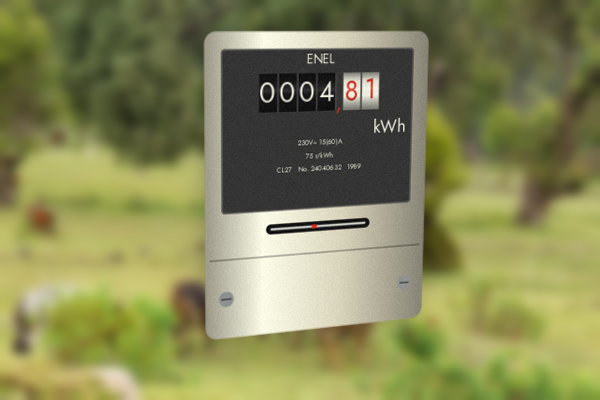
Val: kWh 4.81
